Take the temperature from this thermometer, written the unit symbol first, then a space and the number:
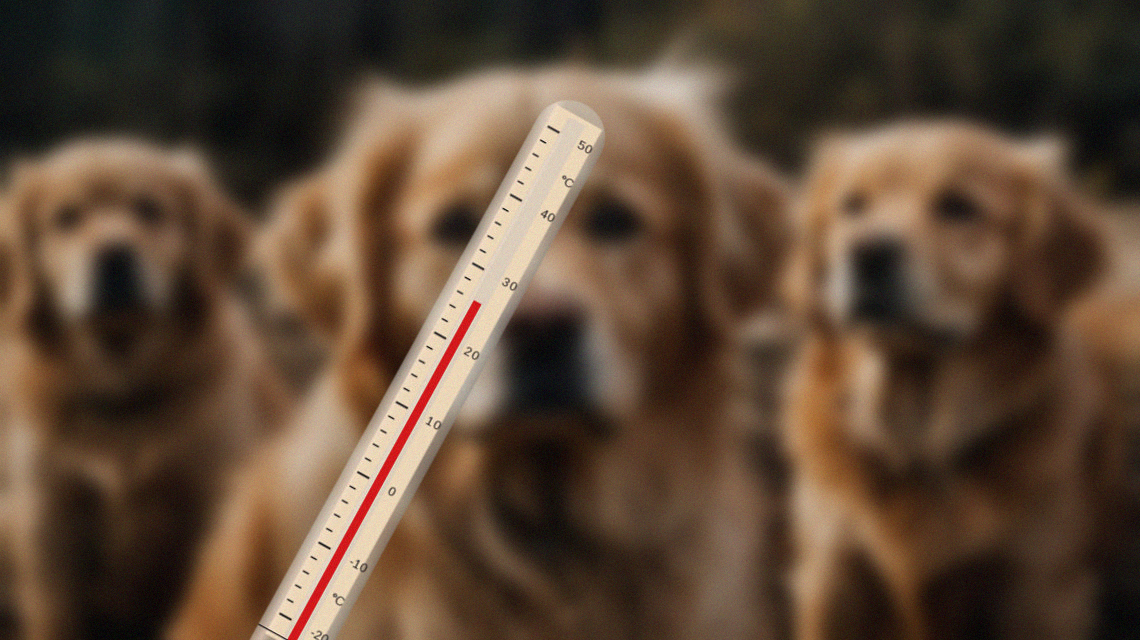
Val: °C 26
